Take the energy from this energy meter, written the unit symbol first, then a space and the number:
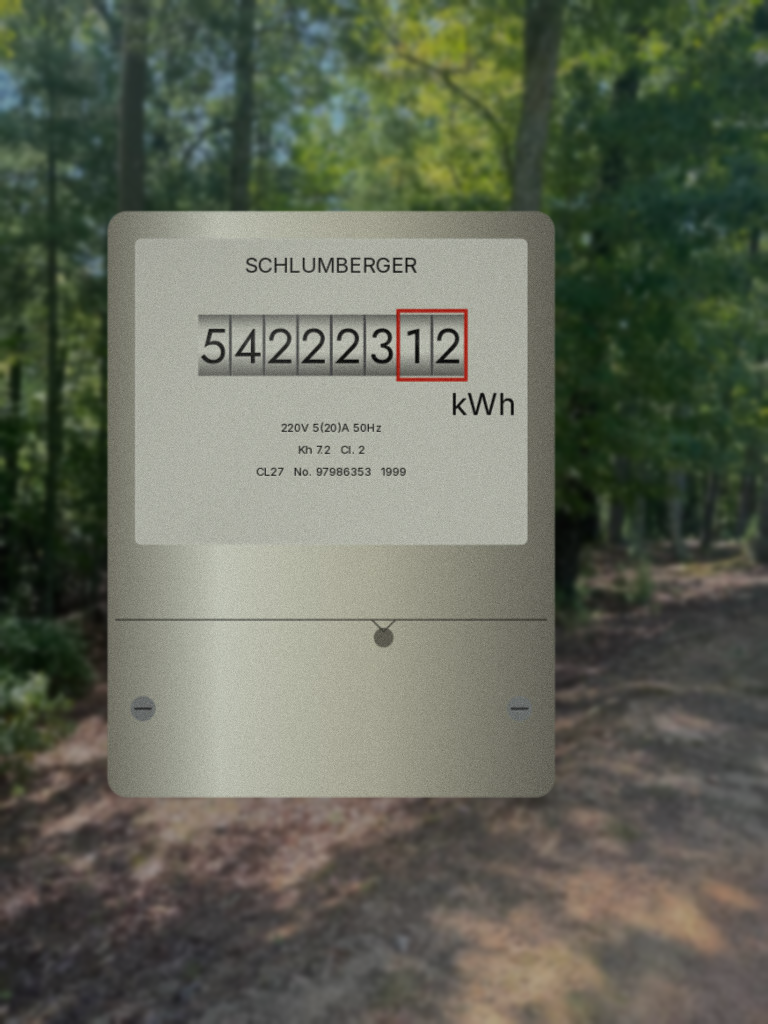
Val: kWh 542223.12
